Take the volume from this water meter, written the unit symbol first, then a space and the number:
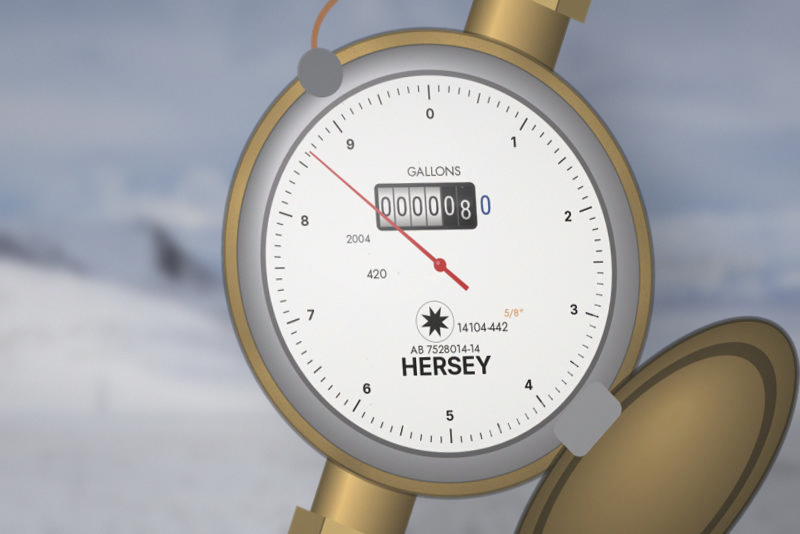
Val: gal 78.6
